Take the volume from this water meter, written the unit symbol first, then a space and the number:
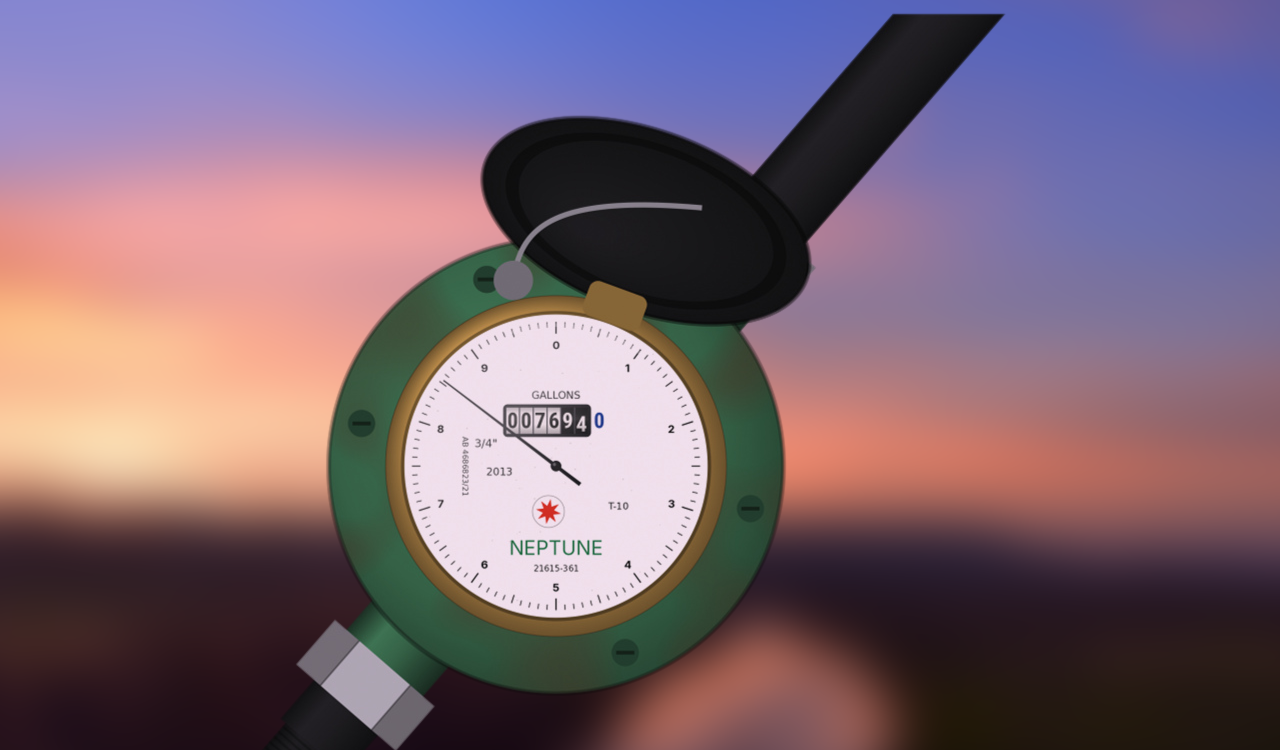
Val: gal 76938.5
